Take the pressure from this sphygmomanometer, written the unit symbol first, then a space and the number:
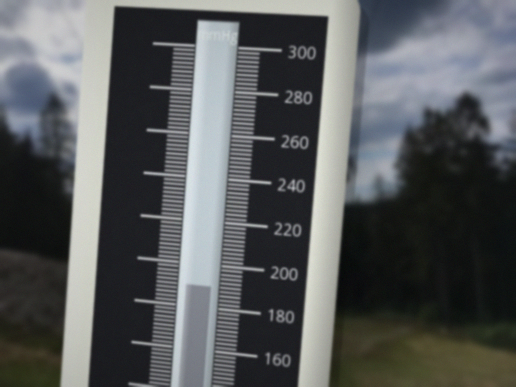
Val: mmHg 190
